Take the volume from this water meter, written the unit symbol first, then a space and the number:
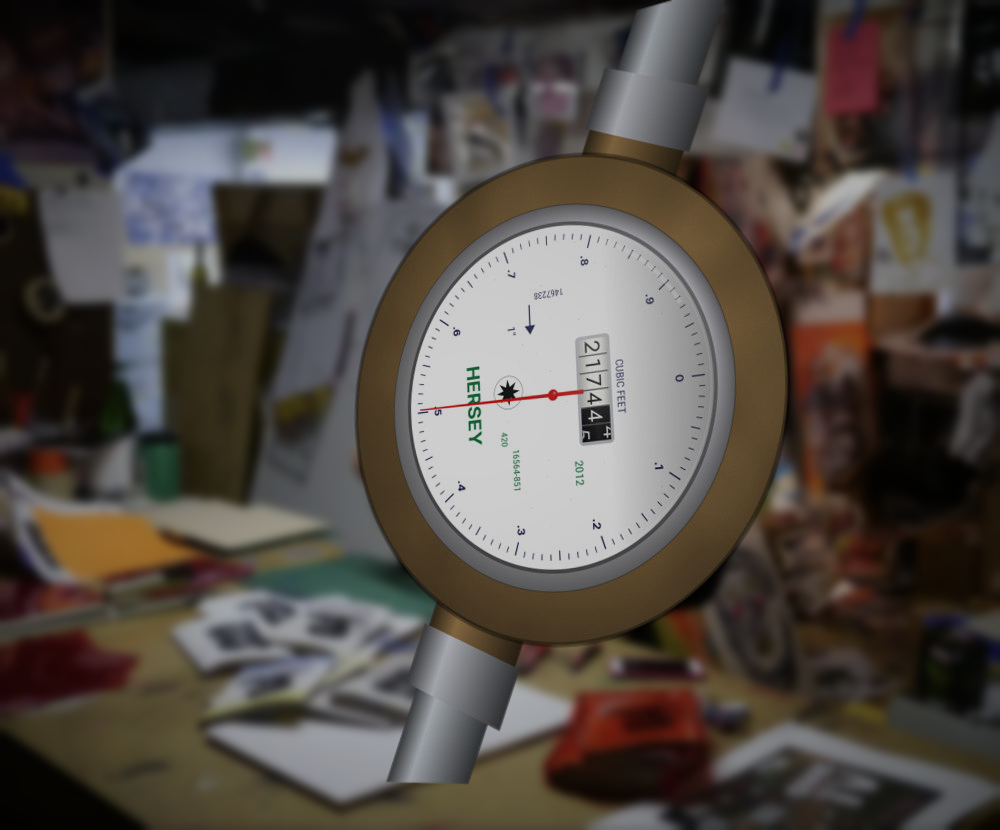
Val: ft³ 217444.50
